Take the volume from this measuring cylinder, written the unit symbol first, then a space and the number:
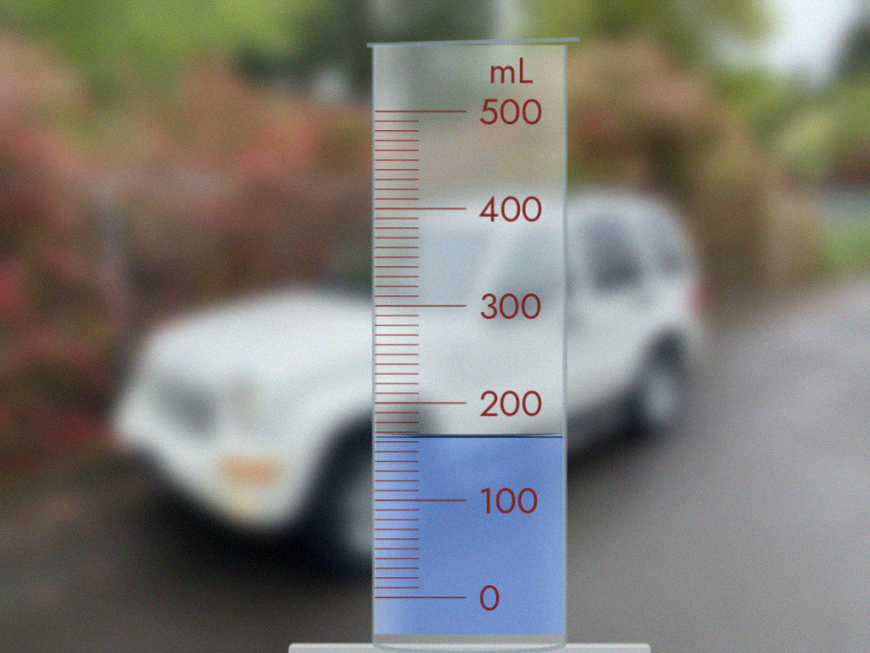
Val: mL 165
